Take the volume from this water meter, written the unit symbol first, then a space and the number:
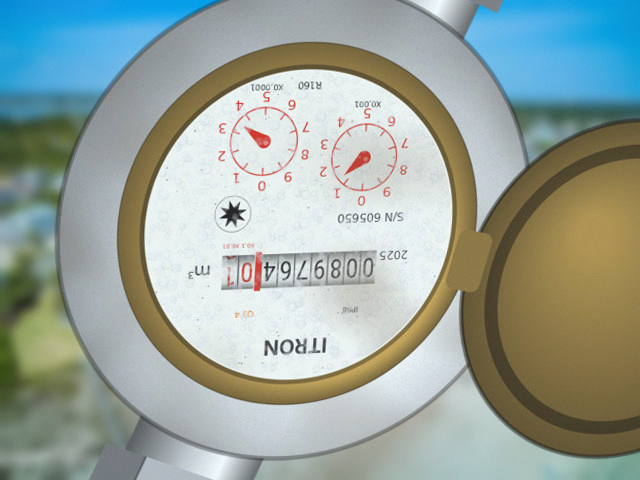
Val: m³ 89764.0113
